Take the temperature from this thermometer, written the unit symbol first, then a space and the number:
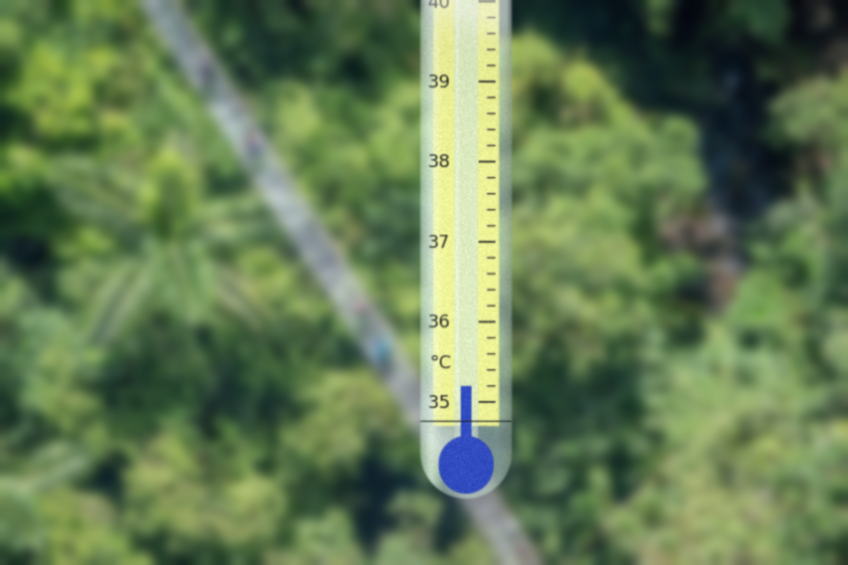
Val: °C 35.2
